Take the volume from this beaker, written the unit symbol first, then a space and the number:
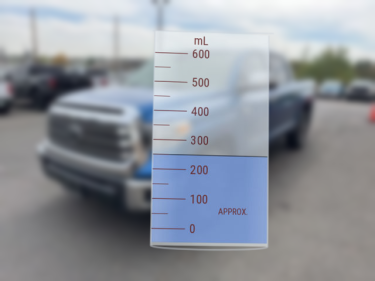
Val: mL 250
